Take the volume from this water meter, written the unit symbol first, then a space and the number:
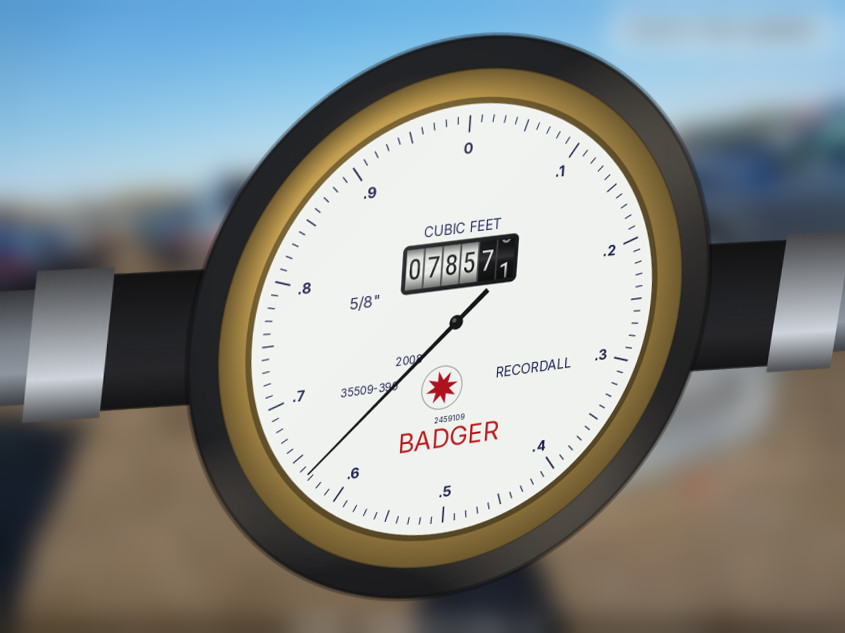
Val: ft³ 78570.63
